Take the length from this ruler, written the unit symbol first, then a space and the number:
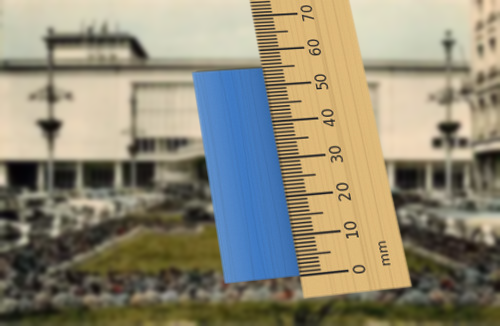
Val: mm 55
